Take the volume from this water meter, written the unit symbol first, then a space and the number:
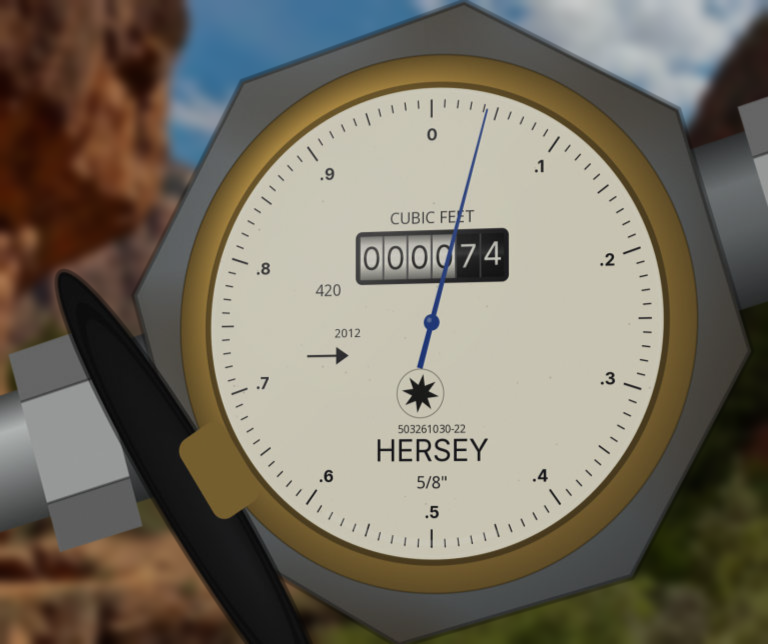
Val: ft³ 74.04
